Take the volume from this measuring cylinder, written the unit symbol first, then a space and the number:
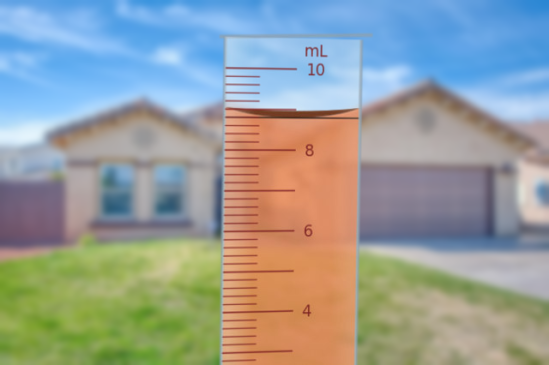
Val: mL 8.8
